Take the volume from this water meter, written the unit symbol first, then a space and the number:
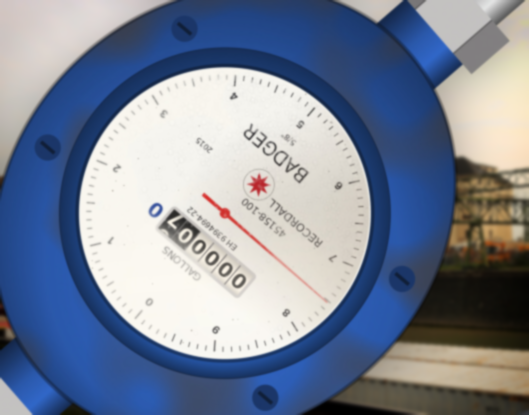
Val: gal 67.5
